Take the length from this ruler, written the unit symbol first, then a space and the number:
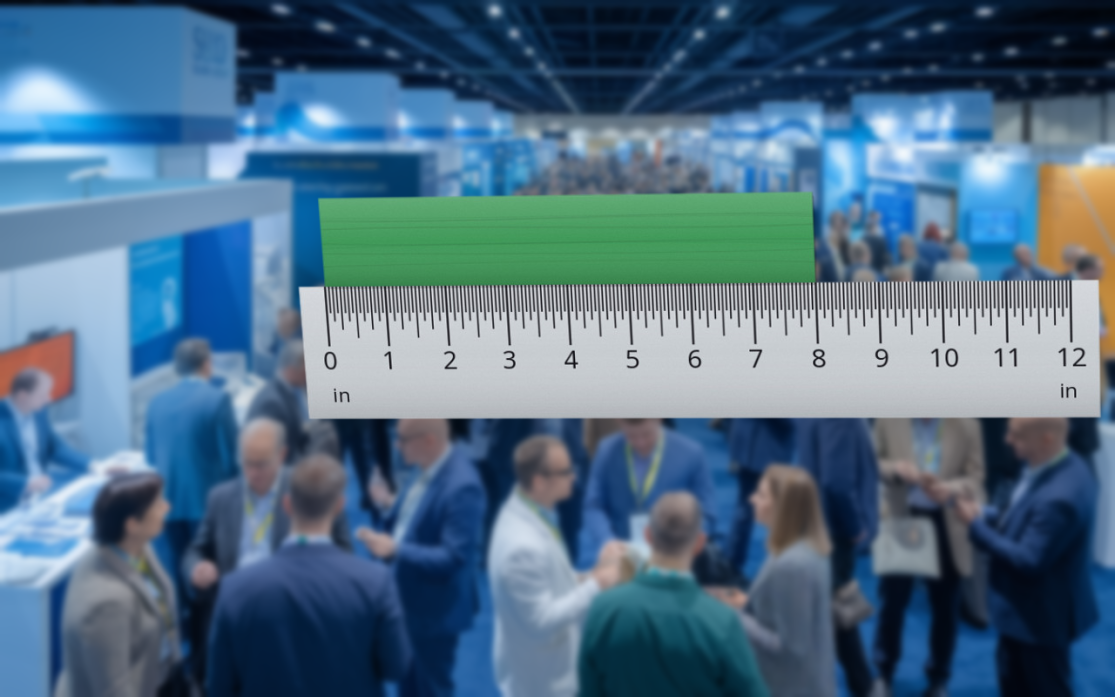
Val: in 8
